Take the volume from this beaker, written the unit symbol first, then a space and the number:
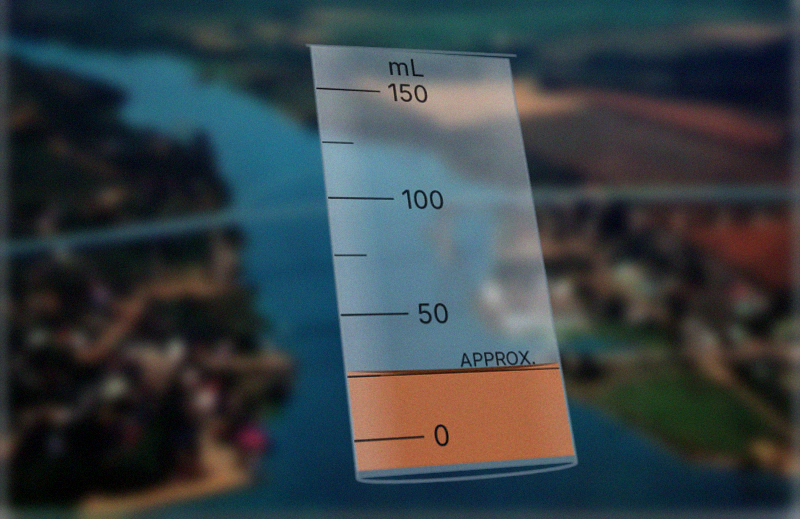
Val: mL 25
